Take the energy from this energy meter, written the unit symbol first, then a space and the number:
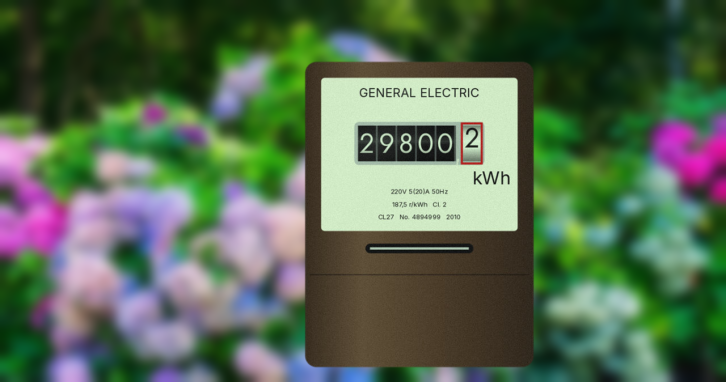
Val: kWh 29800.2
